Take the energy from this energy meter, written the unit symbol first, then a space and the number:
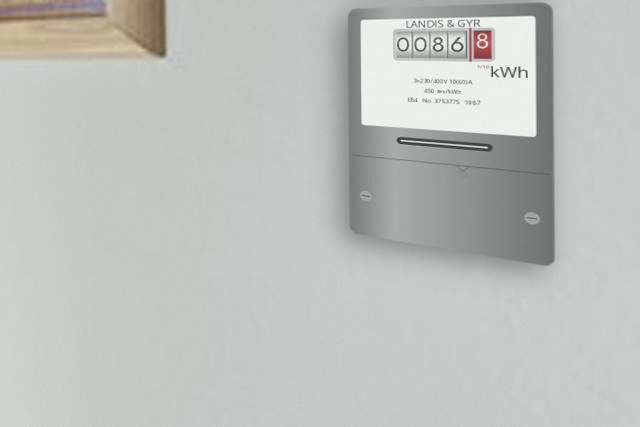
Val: kWh 86.8
